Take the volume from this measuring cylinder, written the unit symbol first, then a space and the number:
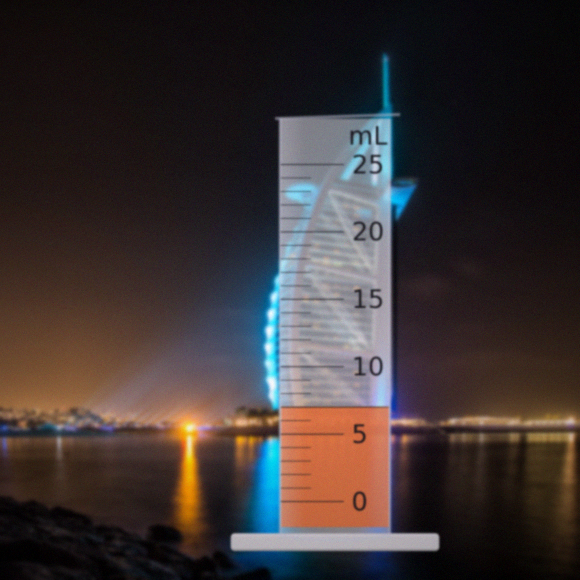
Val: mL 7
